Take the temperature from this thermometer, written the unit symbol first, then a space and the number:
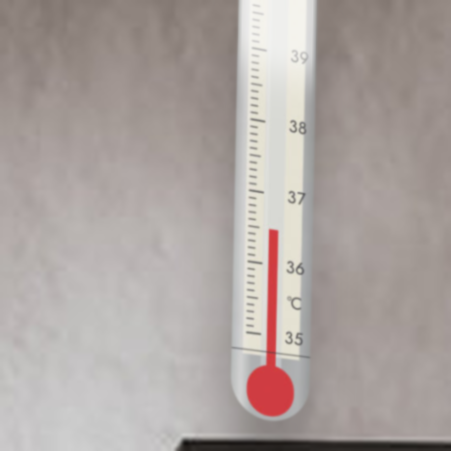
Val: °C 36.5
